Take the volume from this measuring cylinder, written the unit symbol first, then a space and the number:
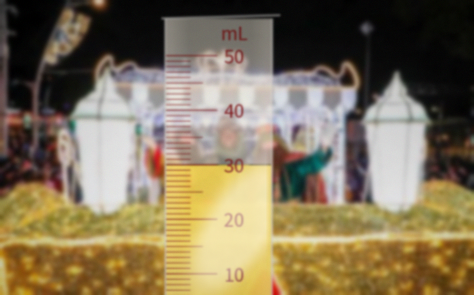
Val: mL 30
